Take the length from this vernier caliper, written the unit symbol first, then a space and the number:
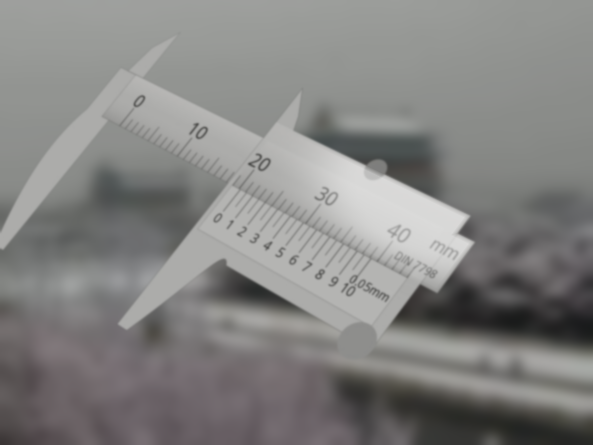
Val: mm 20.2
